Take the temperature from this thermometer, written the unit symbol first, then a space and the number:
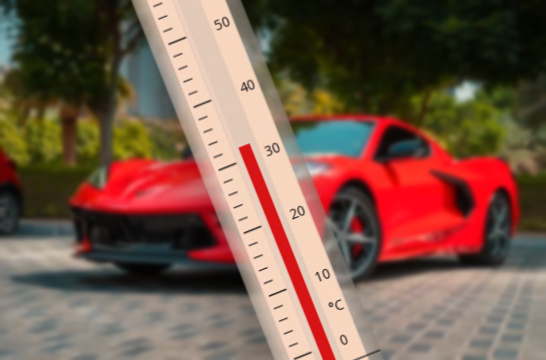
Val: °C 32
